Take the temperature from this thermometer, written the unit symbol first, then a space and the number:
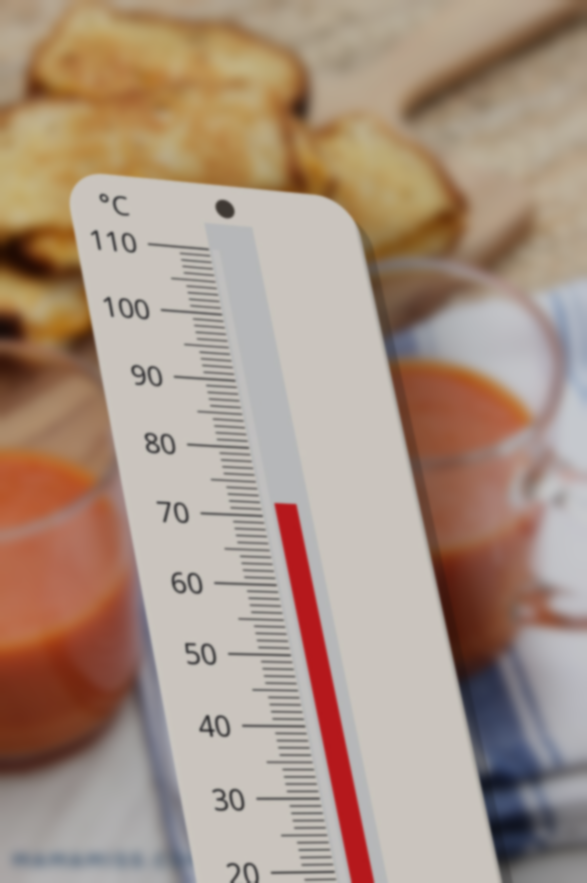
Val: °C 72
